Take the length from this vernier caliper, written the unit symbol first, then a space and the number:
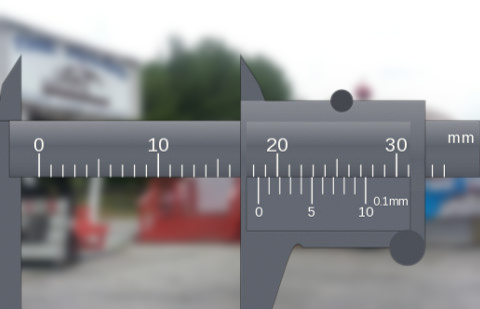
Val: mm 18.4
